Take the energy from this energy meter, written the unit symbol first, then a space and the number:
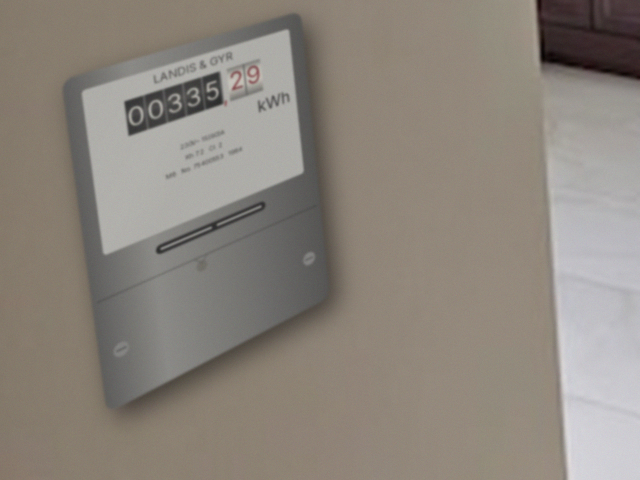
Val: kWh 335.29
